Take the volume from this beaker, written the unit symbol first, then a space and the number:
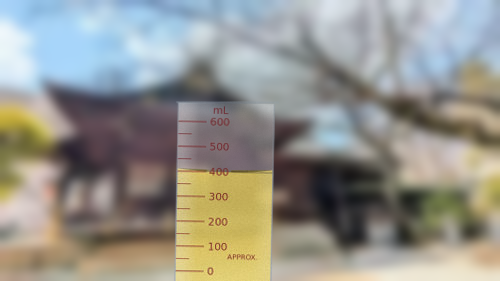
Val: mL 400
